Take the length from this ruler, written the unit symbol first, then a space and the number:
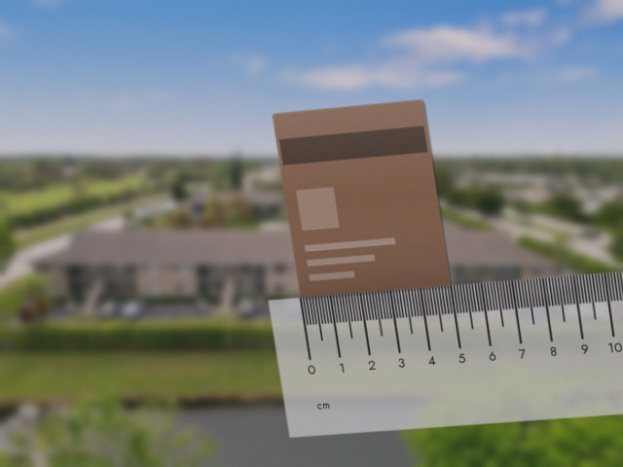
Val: cm 5
